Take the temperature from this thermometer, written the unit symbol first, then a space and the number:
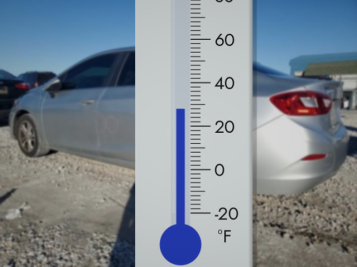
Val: °F 28
